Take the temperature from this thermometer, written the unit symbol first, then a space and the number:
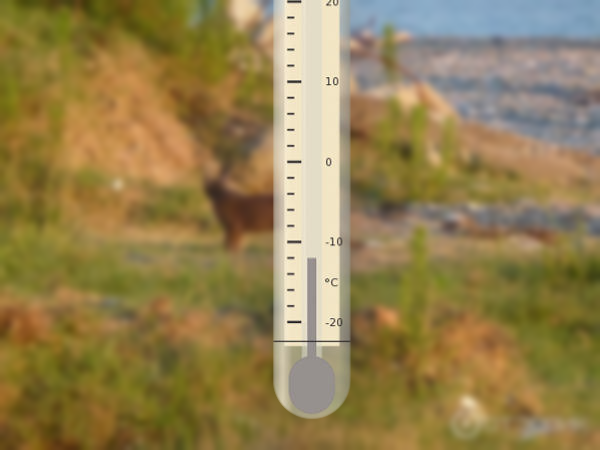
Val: °C -12
